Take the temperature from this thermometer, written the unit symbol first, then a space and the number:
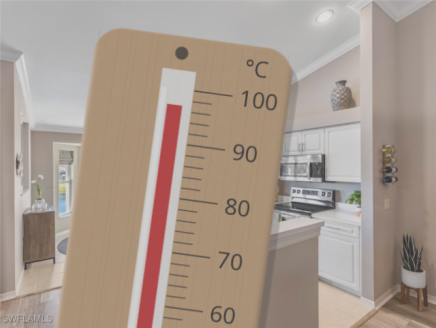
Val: °C 97
